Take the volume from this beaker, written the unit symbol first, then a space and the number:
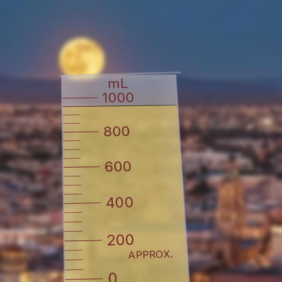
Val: mL 950
